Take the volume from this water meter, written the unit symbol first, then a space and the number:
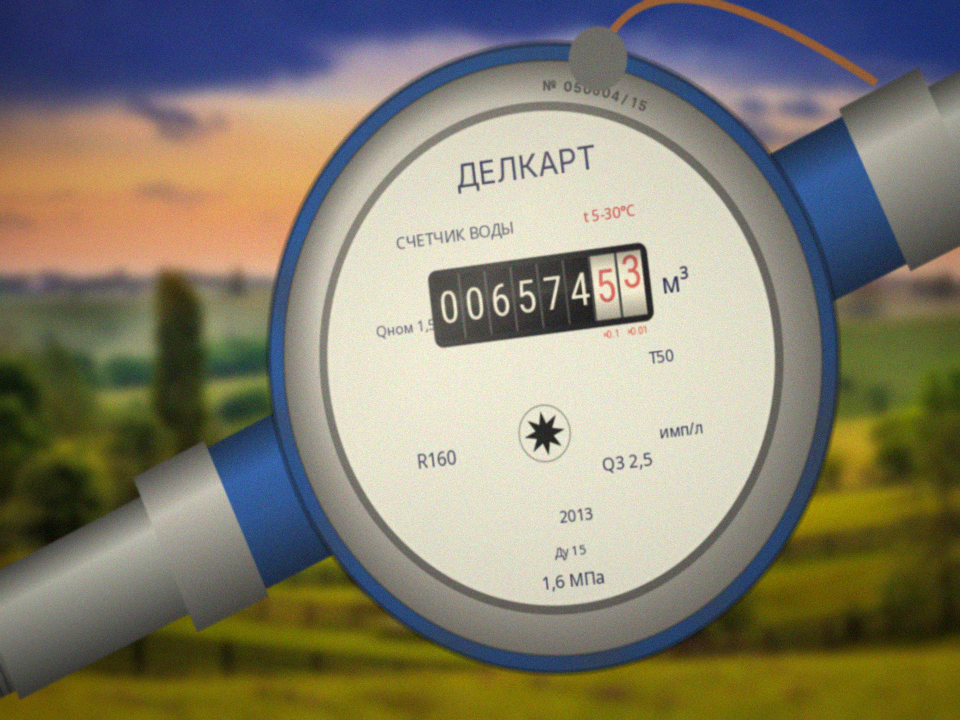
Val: m³ 6574.53
